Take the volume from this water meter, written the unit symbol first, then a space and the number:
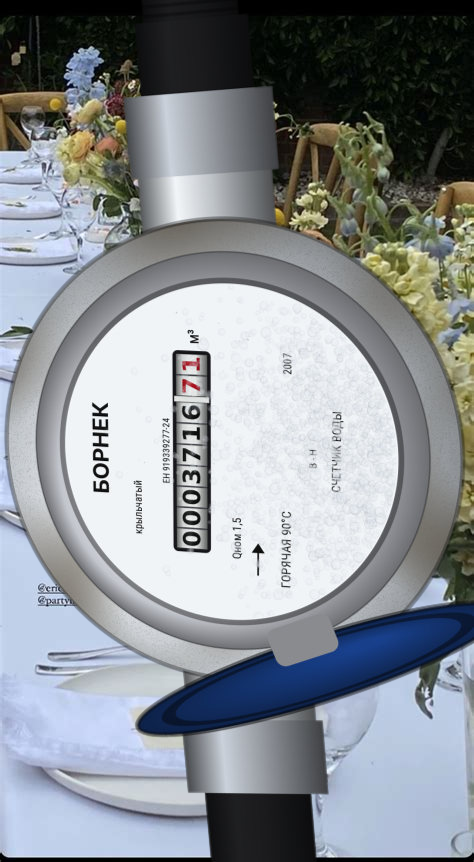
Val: m³ 3716.71
